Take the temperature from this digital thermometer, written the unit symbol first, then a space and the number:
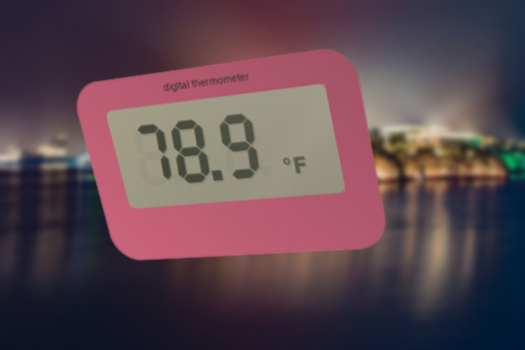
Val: °F 78.9
